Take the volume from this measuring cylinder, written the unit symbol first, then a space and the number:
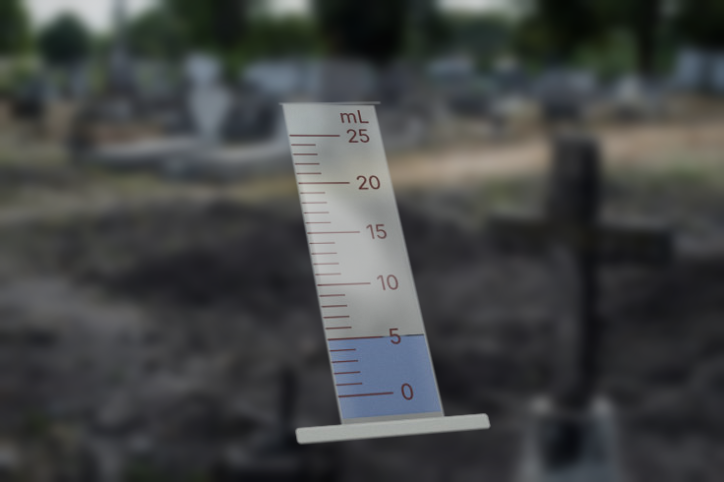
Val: mL 5
